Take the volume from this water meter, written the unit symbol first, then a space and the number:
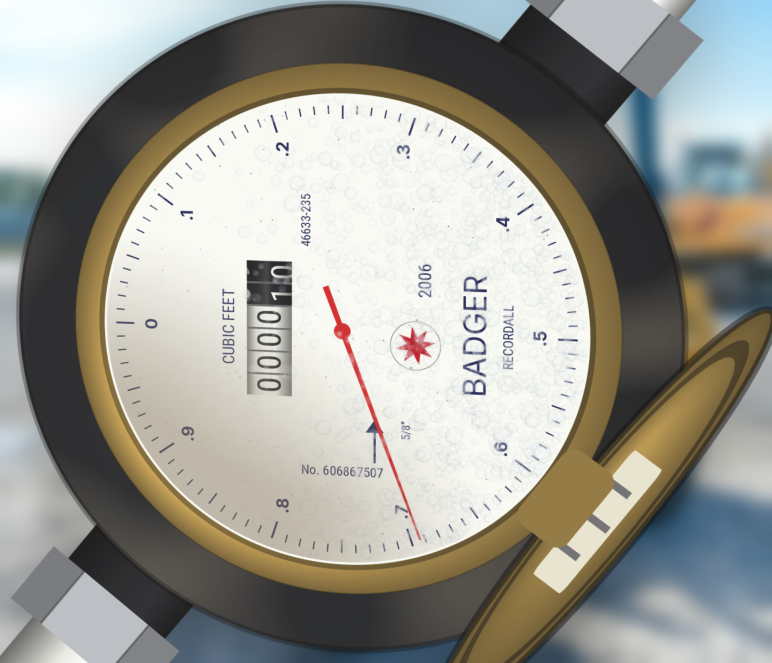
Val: ft³ 9.69
